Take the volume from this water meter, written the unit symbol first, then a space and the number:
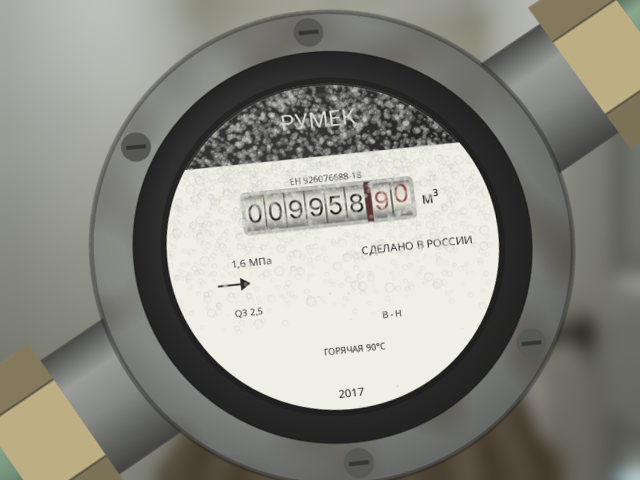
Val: m³ 9958.90
